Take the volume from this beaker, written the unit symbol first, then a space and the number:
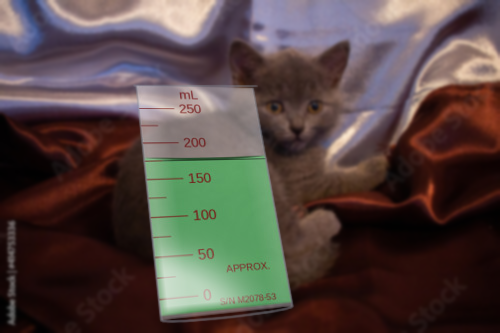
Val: mL 175
